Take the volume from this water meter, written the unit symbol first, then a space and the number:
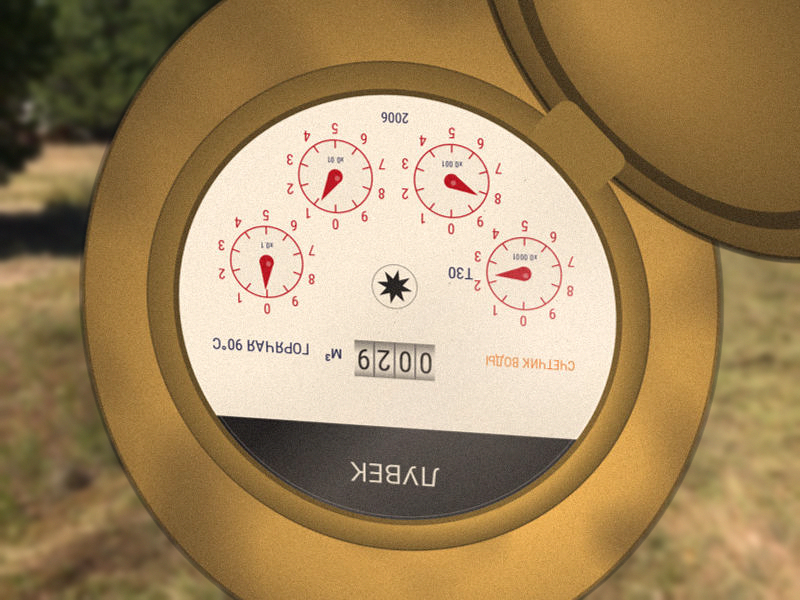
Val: m³ 29.0082
